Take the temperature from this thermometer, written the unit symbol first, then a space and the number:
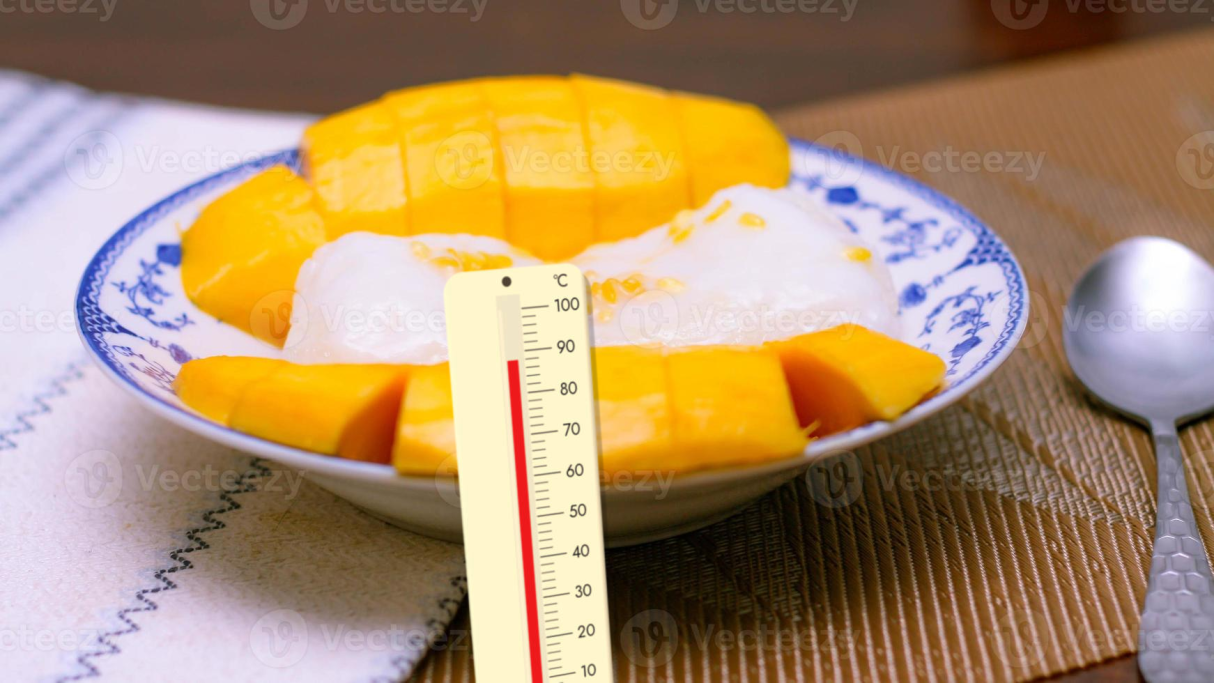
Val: °C 88
